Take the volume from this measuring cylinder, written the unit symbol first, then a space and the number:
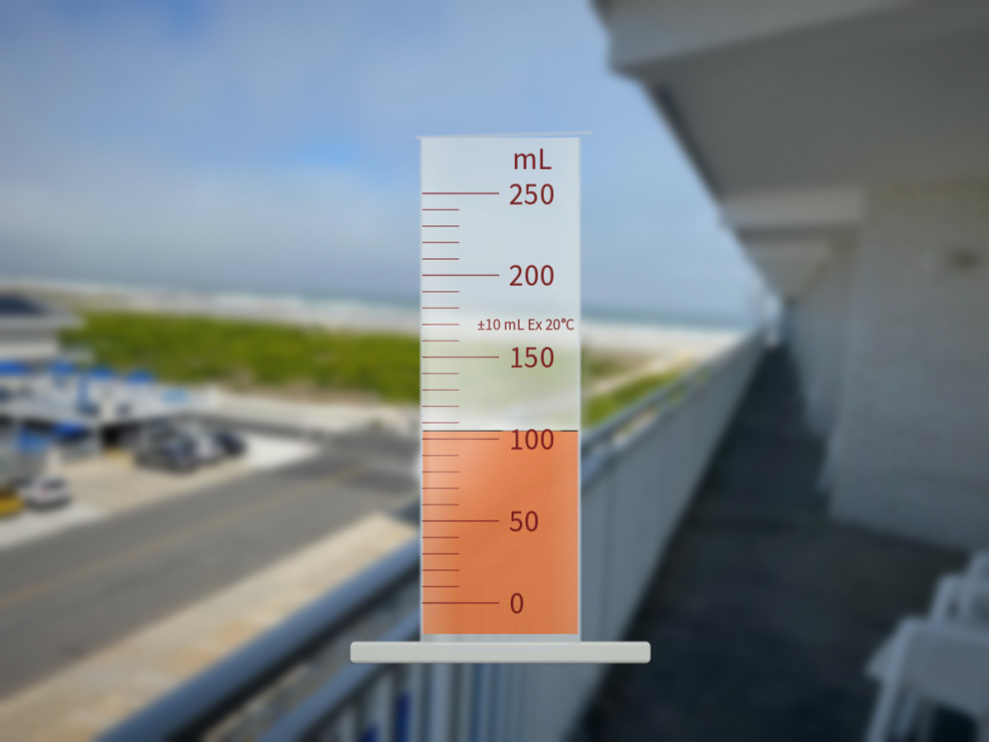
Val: mL 105
